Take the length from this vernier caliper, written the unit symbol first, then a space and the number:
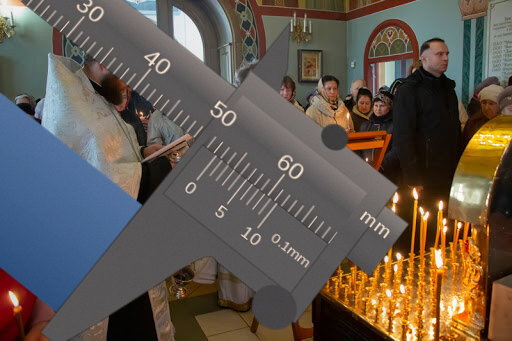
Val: mm 52.4
